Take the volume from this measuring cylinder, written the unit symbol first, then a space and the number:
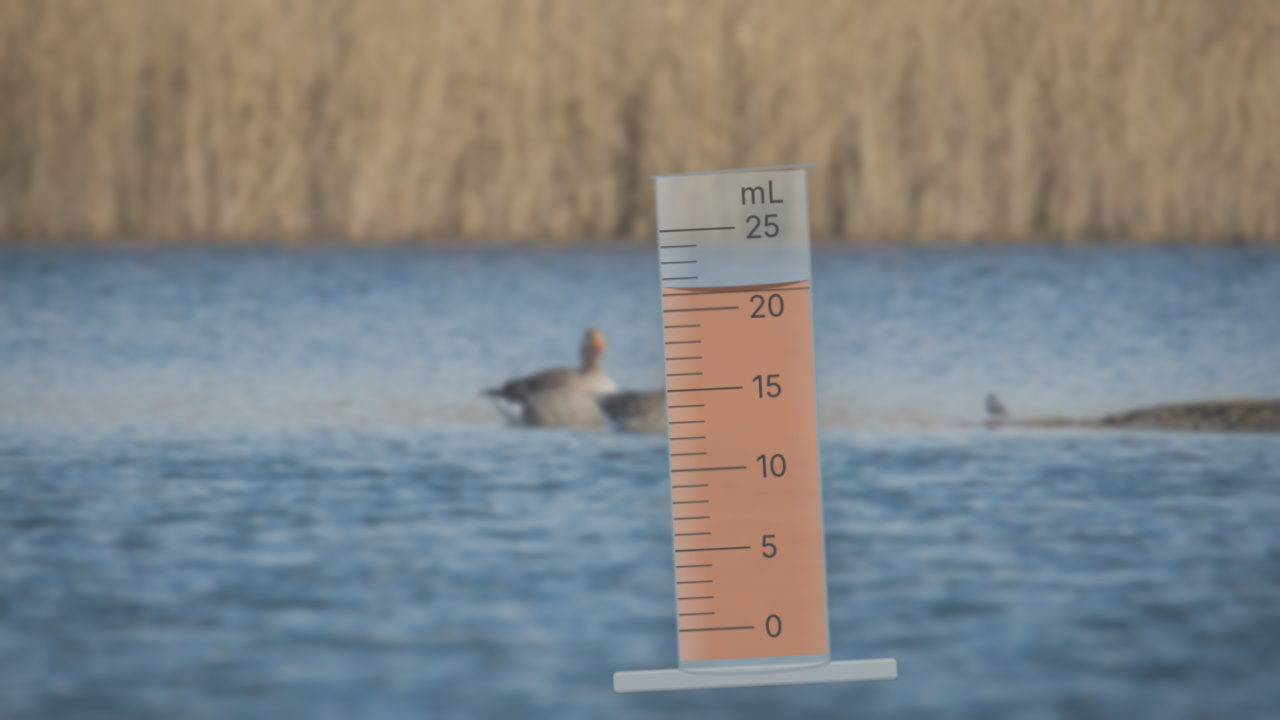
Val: mL 21
